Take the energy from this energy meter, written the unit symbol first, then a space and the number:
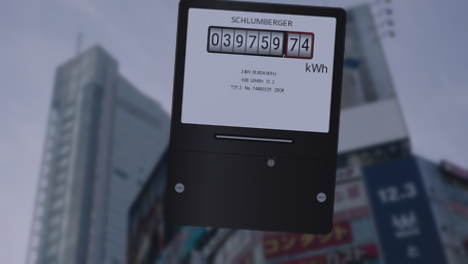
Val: kWh 39759.74
